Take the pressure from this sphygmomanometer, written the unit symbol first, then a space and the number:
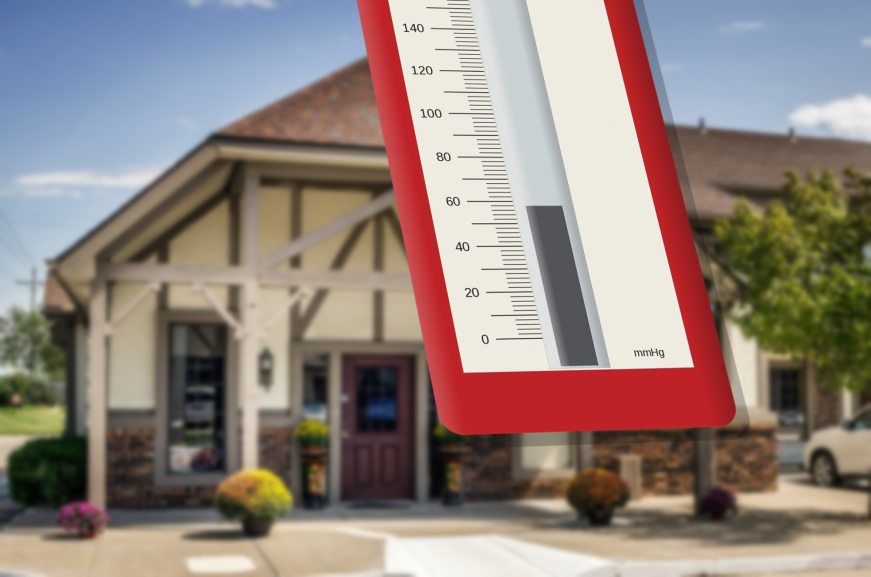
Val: mmHg 58
